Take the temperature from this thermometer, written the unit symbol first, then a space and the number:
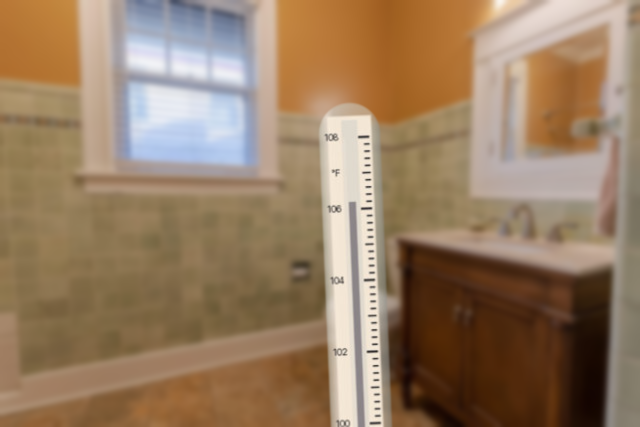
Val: °F 106.2
